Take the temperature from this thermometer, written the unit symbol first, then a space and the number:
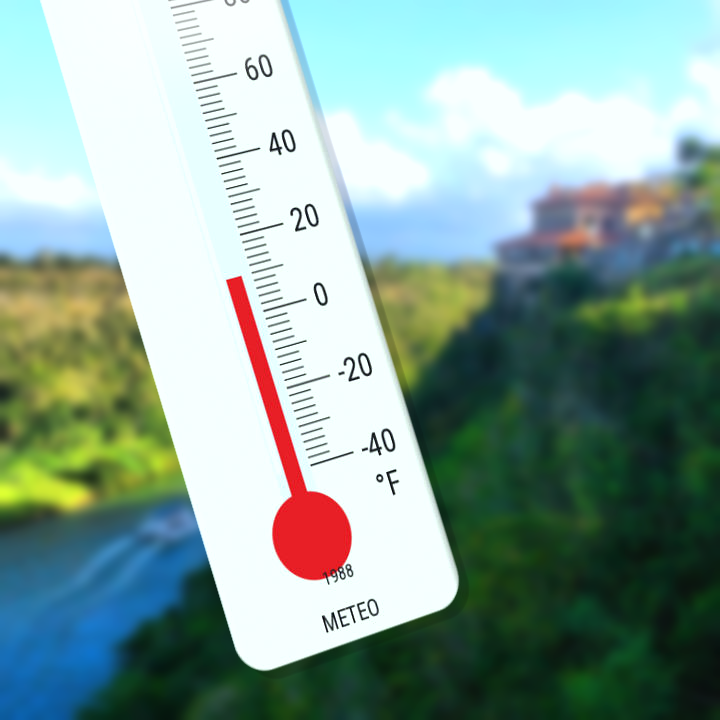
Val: °F 10
